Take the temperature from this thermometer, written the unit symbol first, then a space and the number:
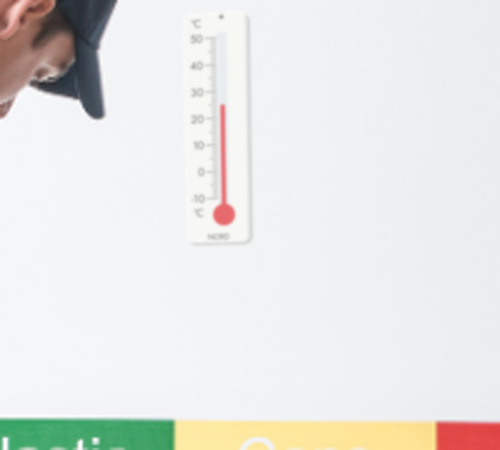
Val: °C 25
